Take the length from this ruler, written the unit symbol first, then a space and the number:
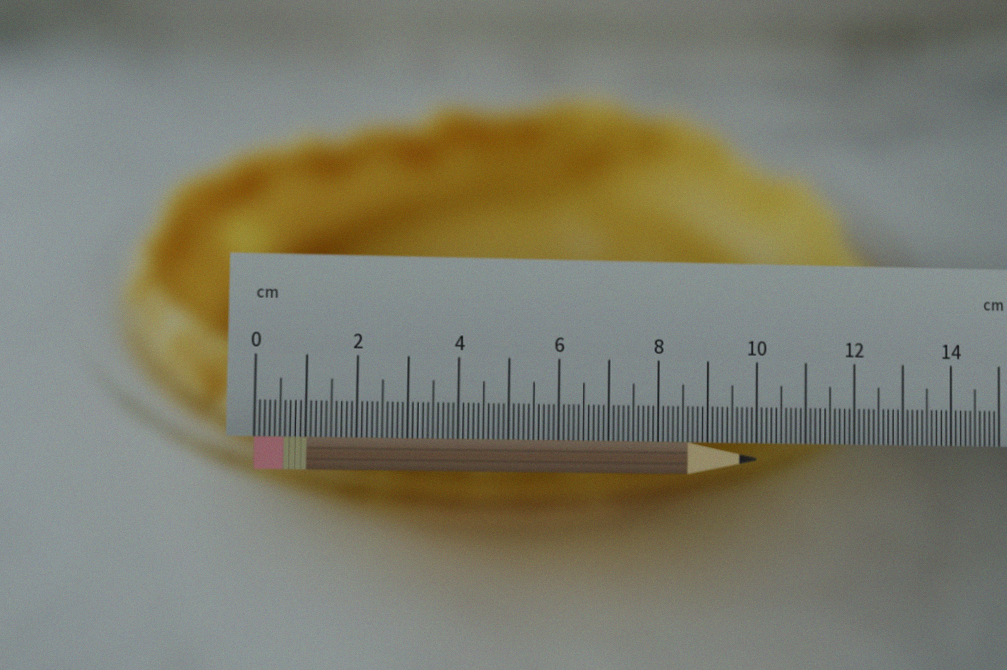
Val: cm 10
